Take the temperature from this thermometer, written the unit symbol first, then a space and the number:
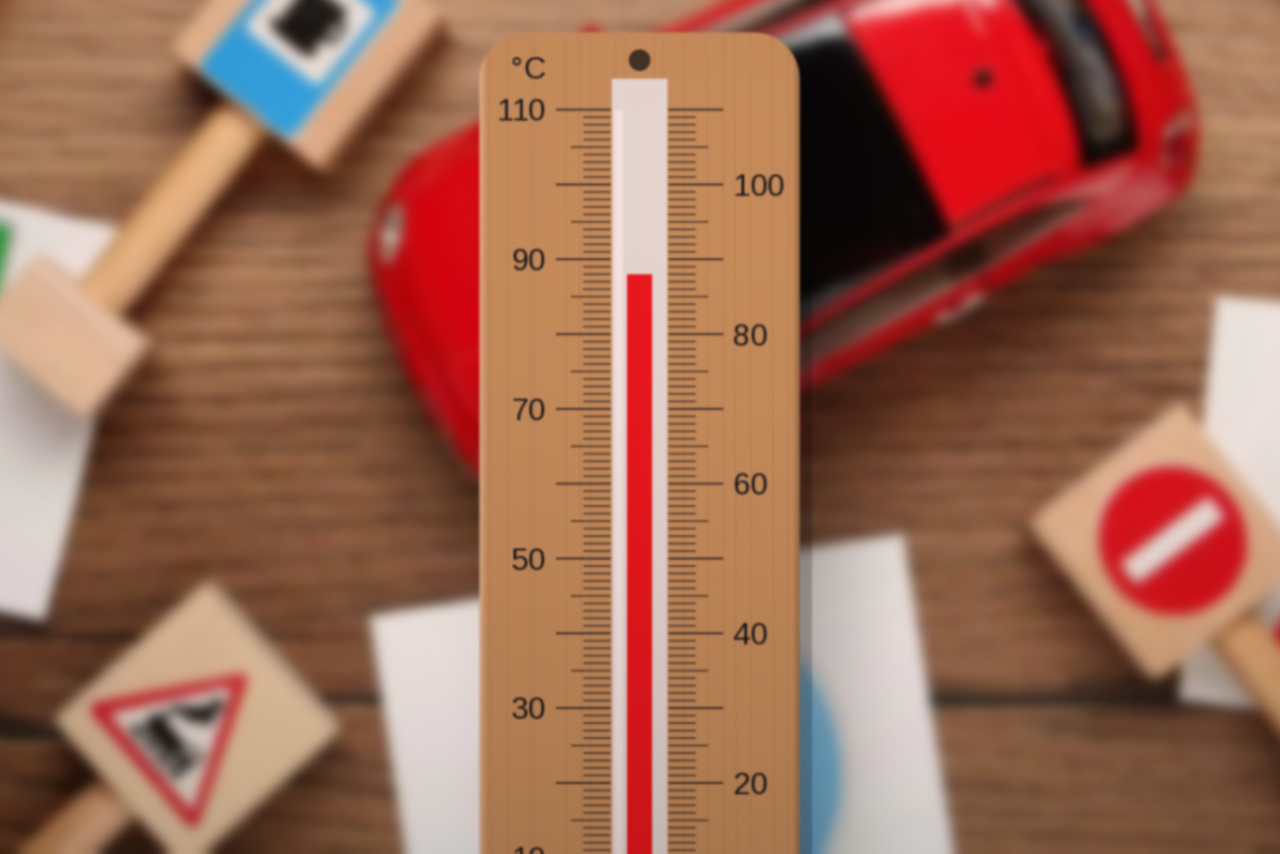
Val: °C 88
